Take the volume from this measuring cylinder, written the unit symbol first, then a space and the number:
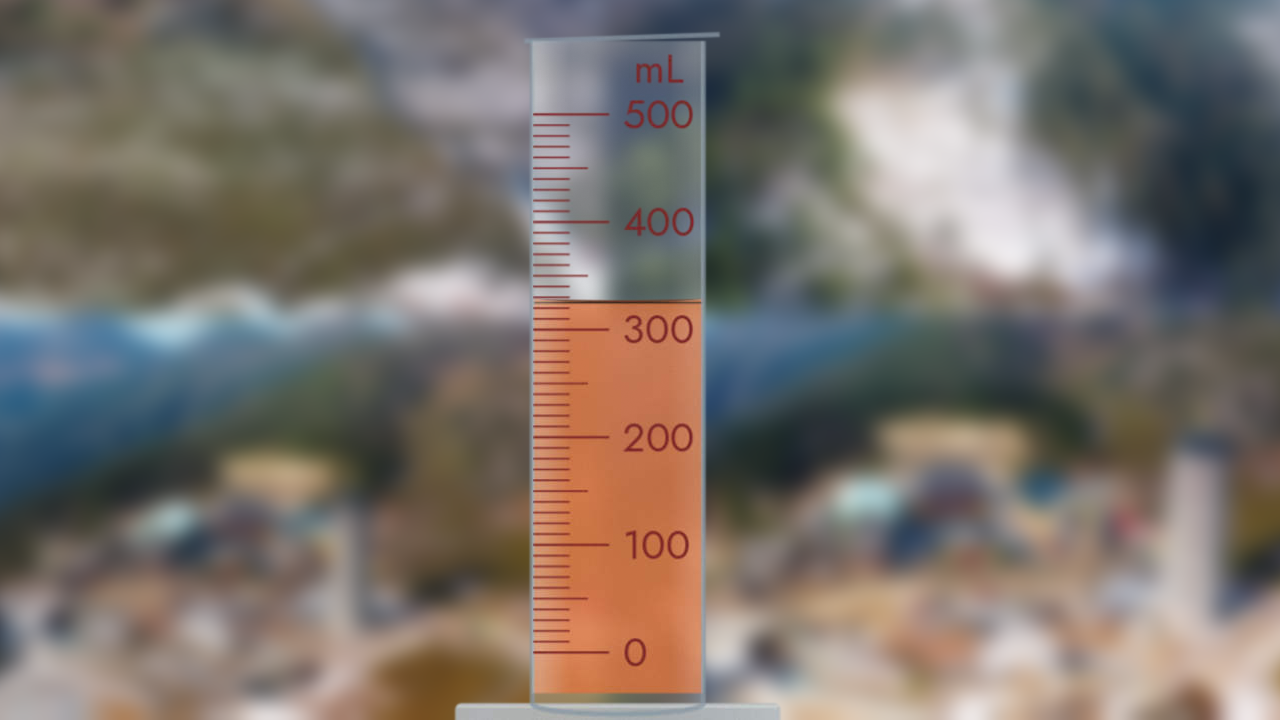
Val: mL 325
